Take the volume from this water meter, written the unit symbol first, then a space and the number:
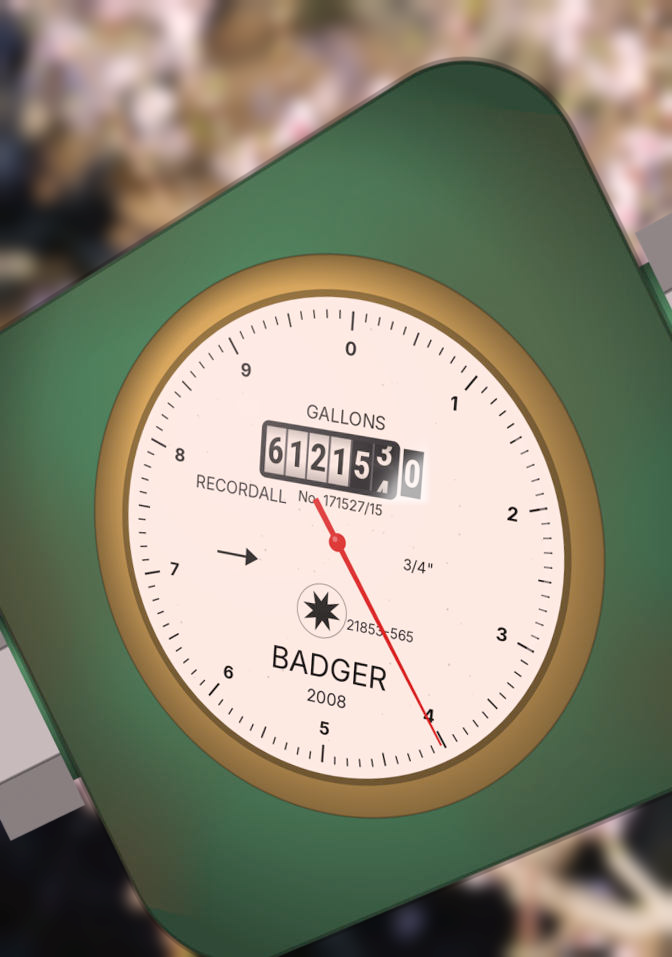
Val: gal 6121534.0
